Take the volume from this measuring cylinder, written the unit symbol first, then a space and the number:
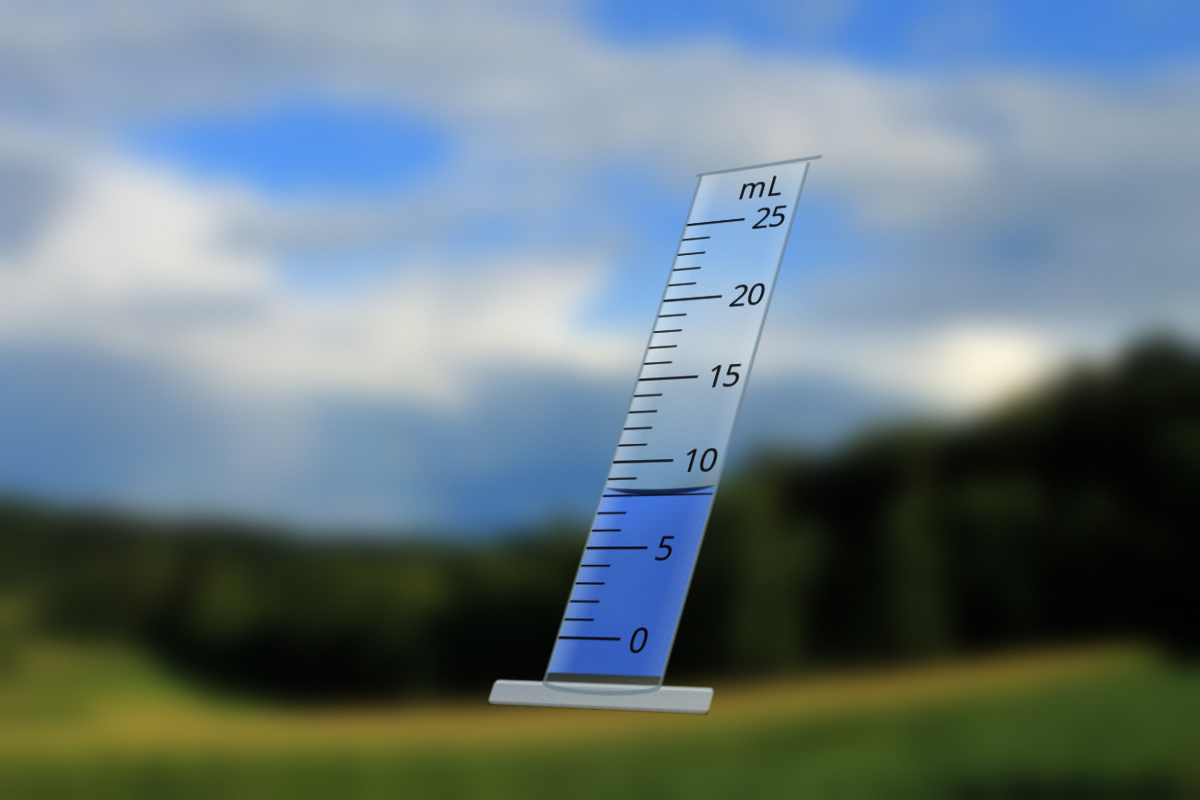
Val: mL 8
